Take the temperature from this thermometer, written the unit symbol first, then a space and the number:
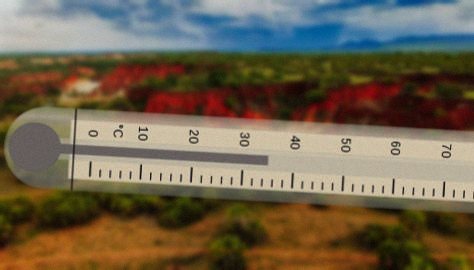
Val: °C 35
